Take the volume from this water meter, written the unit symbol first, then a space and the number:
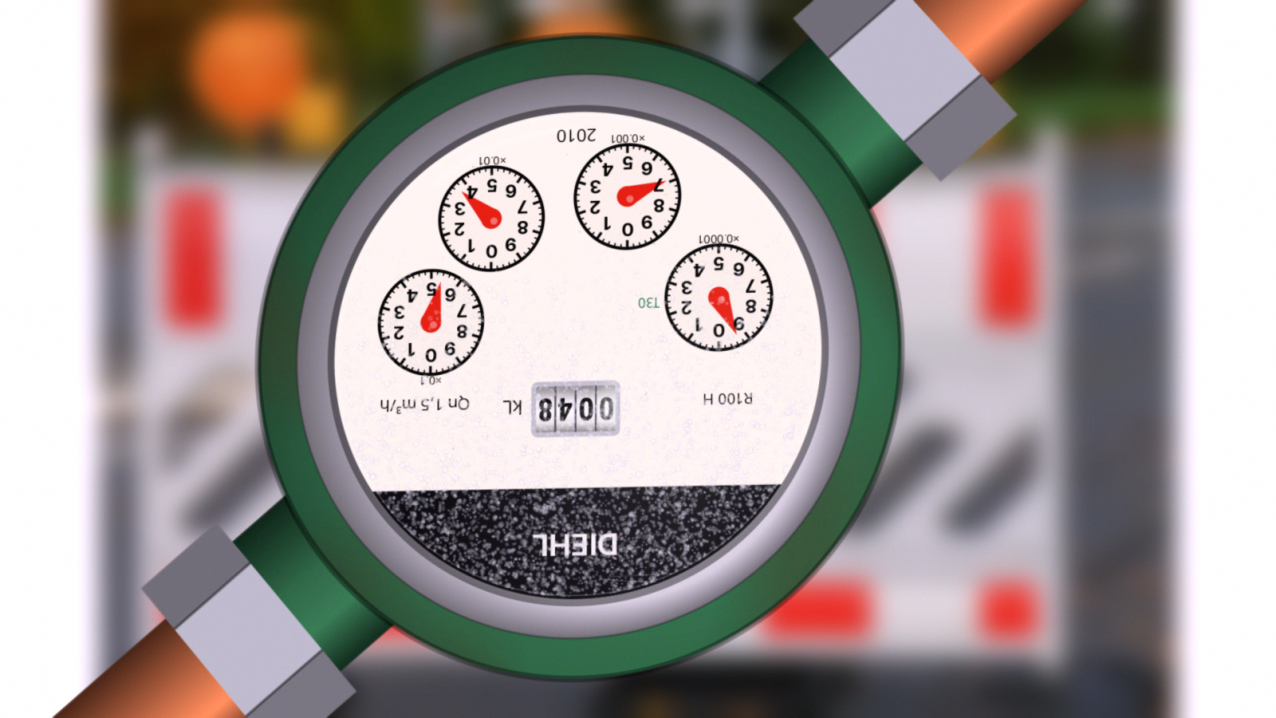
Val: kL 48.5369
